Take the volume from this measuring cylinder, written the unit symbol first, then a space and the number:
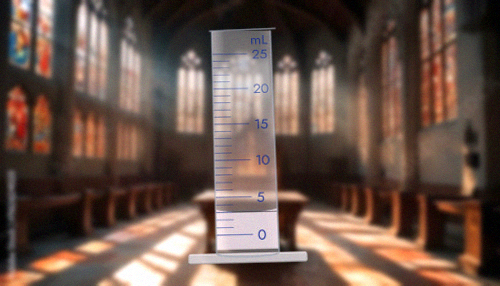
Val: mL 3
